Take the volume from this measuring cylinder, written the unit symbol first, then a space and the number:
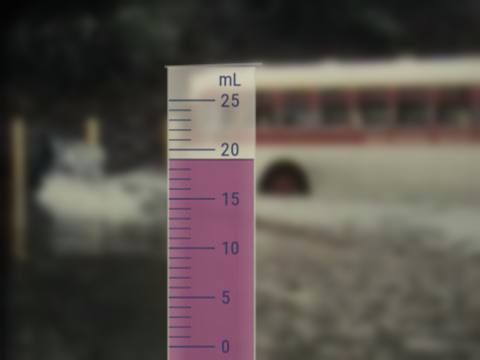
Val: mL 19
